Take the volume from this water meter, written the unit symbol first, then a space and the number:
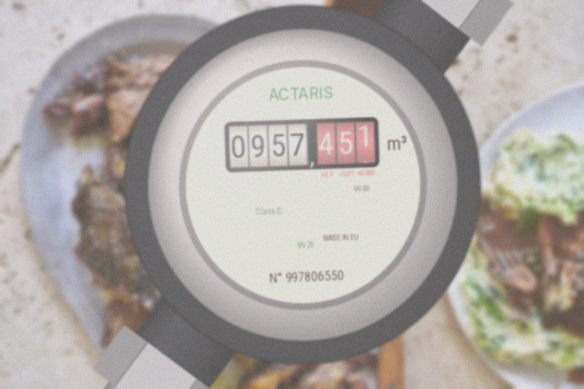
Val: m³ 957.451
